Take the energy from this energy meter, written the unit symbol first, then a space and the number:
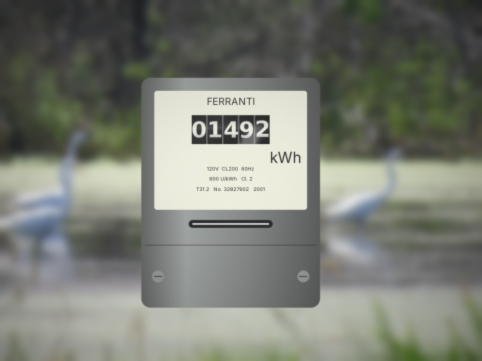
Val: kWh 1492
